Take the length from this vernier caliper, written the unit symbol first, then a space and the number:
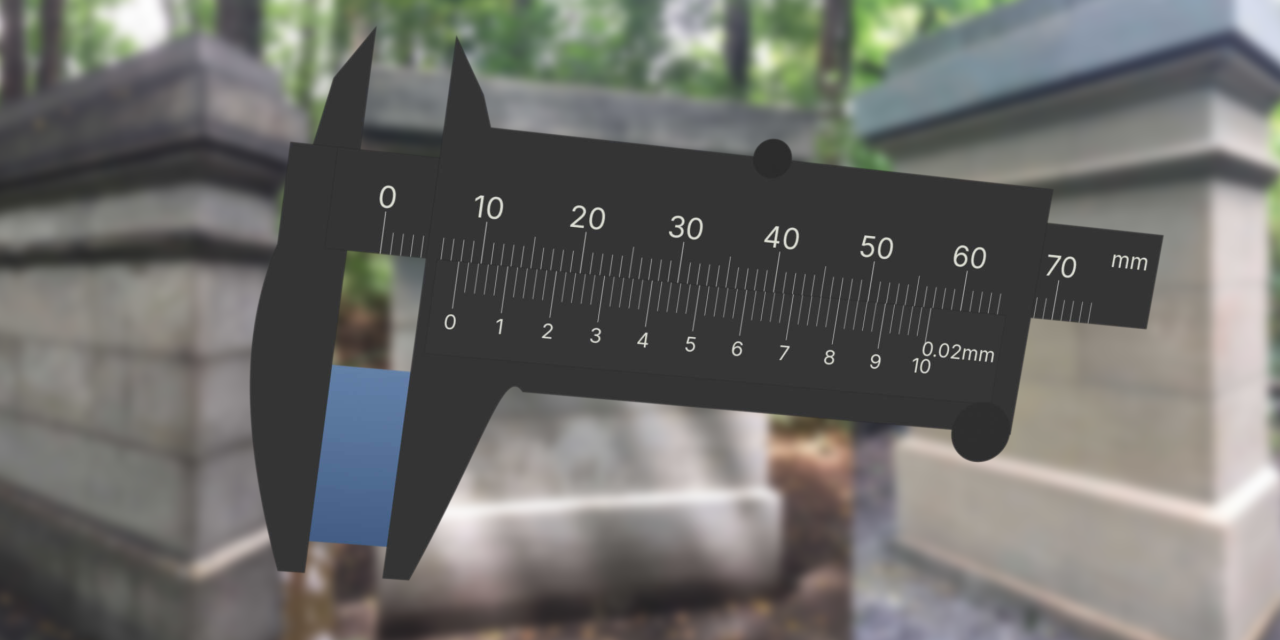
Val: mm 7.8
